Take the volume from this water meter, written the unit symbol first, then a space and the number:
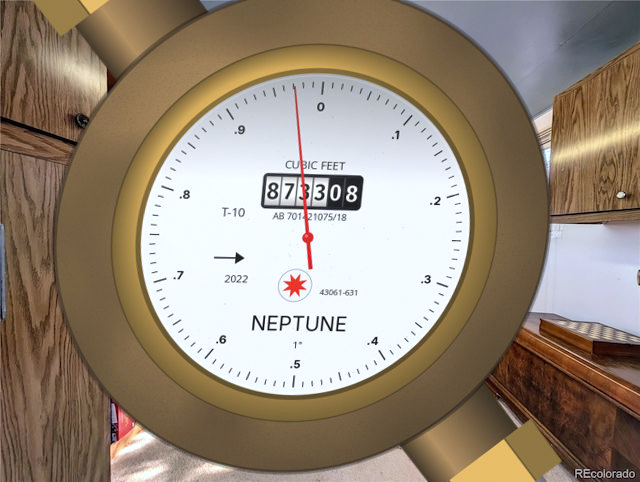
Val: ft³ 873307.97
